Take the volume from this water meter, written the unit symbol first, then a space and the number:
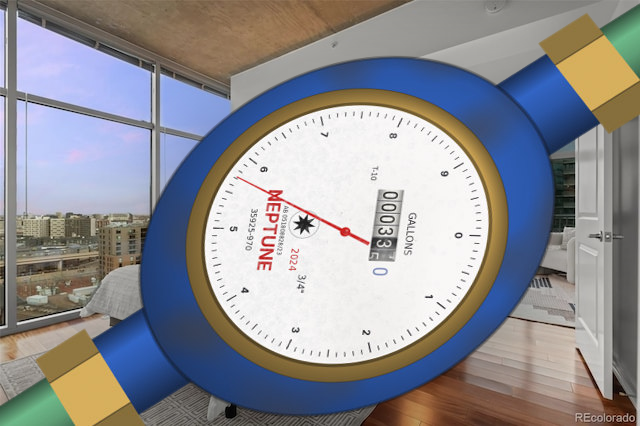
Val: gal 3345.7
